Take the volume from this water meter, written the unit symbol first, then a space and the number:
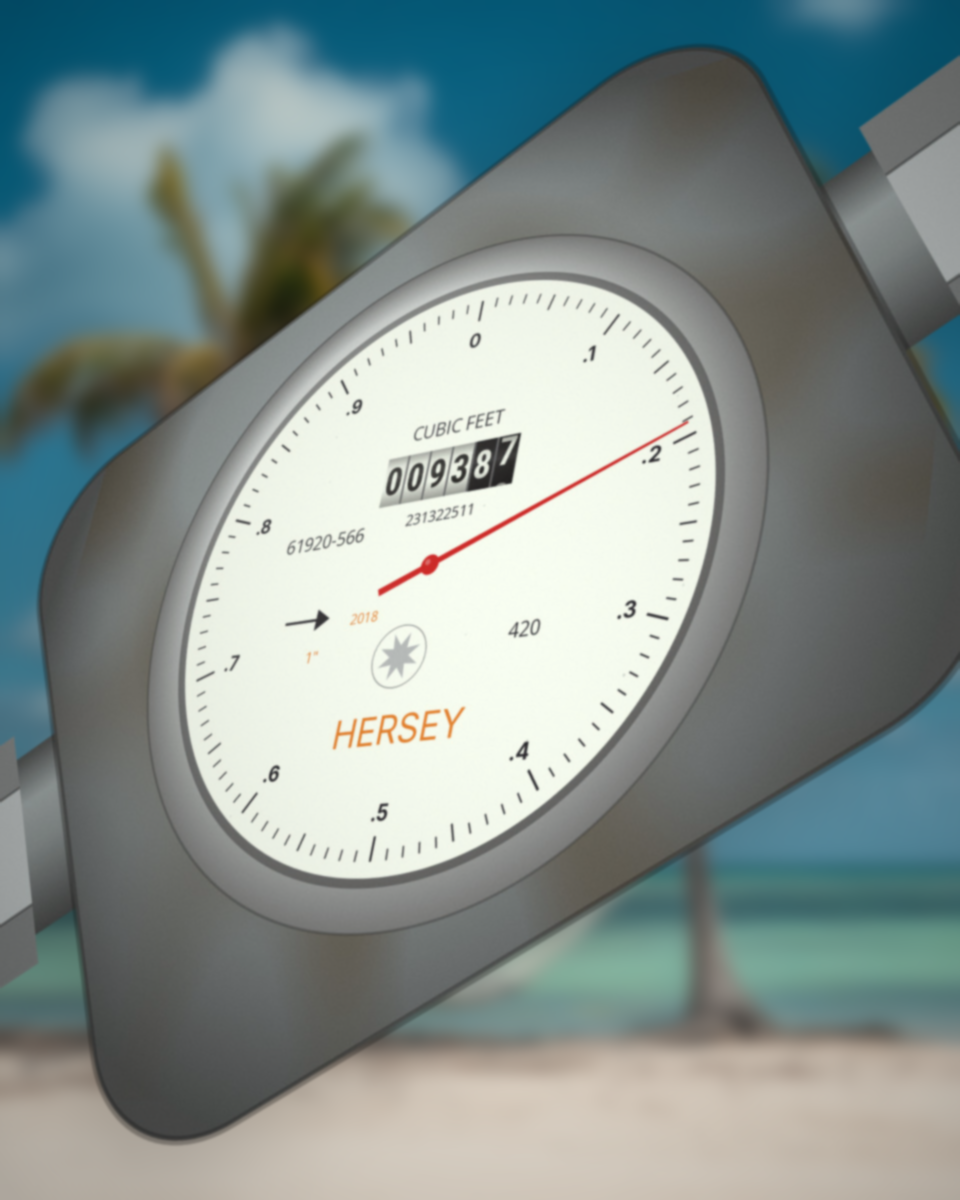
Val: ft³ 9387.19
